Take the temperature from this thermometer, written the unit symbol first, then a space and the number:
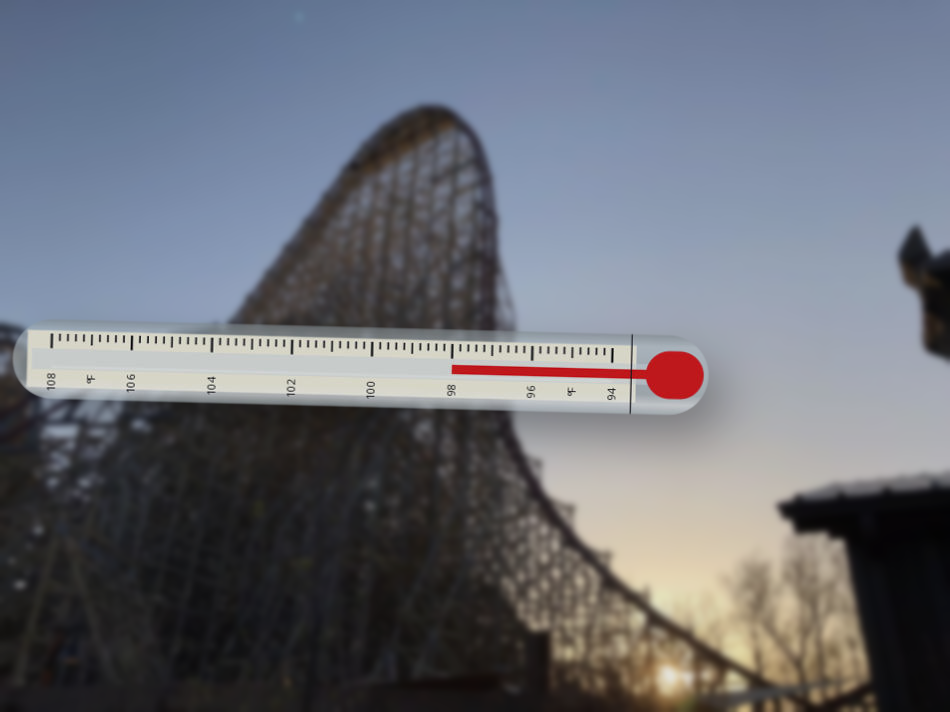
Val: °F 98
